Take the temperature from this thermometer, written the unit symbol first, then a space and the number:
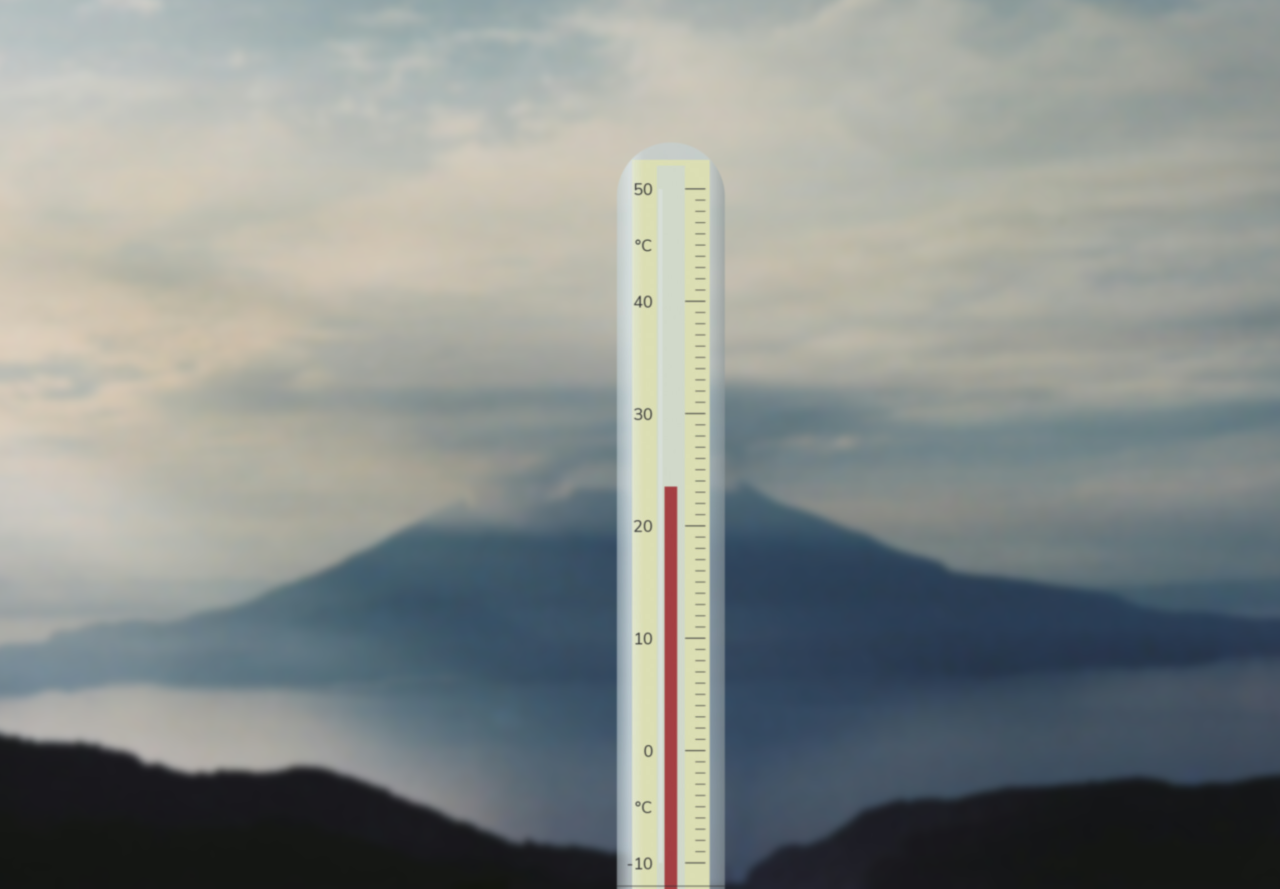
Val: °C 23.5
